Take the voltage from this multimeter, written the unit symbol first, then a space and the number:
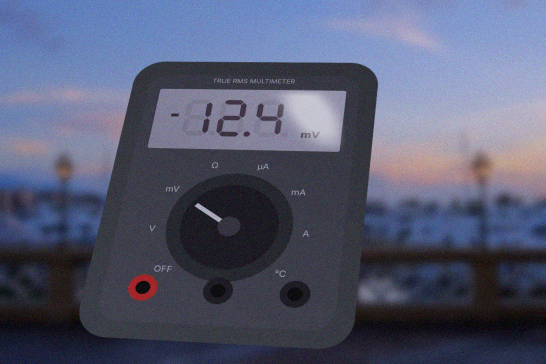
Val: mV -12.4
